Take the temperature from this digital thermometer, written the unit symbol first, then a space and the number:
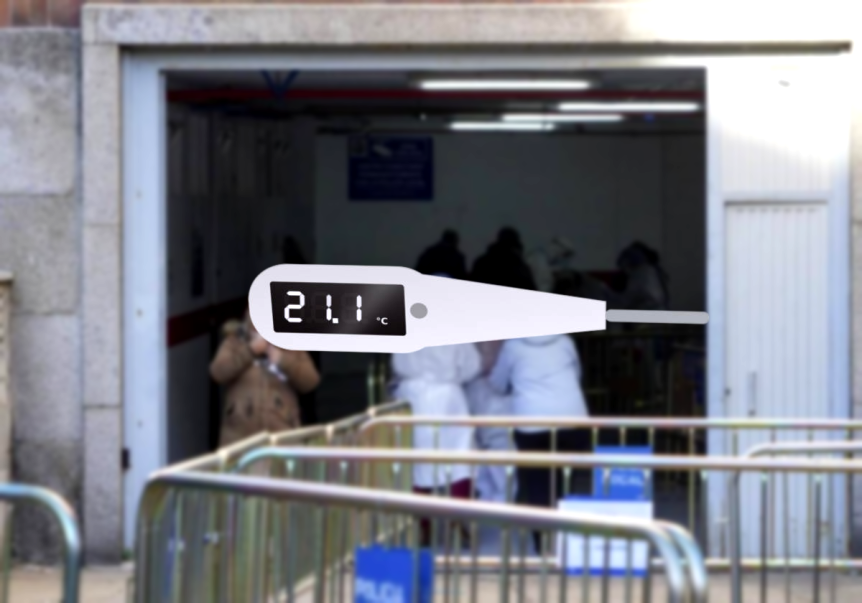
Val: °C 21.1
